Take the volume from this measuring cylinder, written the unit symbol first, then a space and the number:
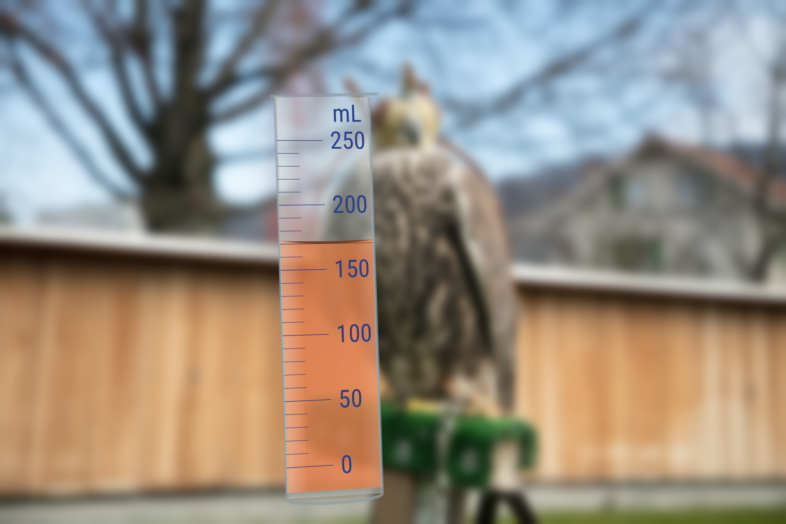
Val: mL 170
